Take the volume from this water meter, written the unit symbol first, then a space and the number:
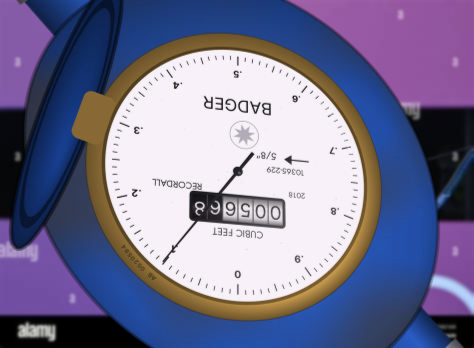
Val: ft³ 5668.10
